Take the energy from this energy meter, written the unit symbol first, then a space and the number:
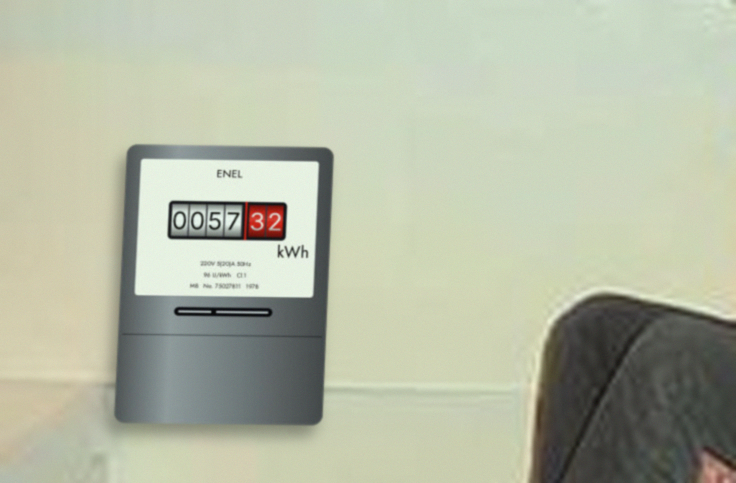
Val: kWh 57.32
